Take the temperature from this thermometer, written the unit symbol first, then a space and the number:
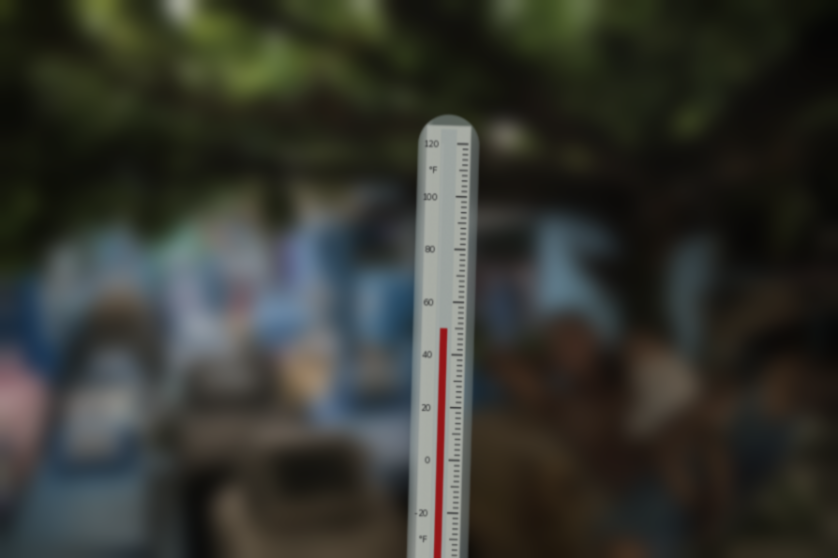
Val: °F 50
